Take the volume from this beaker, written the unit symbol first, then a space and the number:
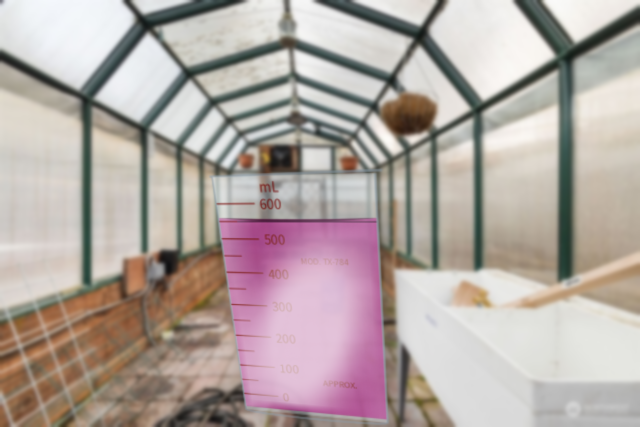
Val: mL 550
